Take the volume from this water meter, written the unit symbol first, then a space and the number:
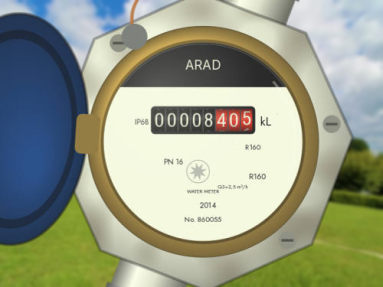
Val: kL 8.405
